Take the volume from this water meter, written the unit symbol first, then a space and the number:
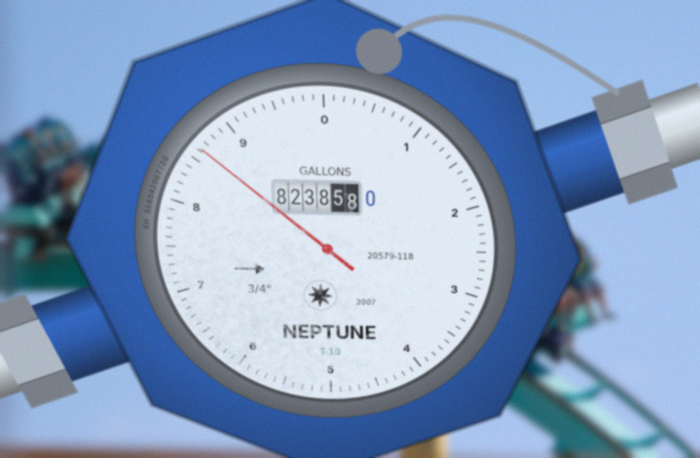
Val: gal 8238578.6
